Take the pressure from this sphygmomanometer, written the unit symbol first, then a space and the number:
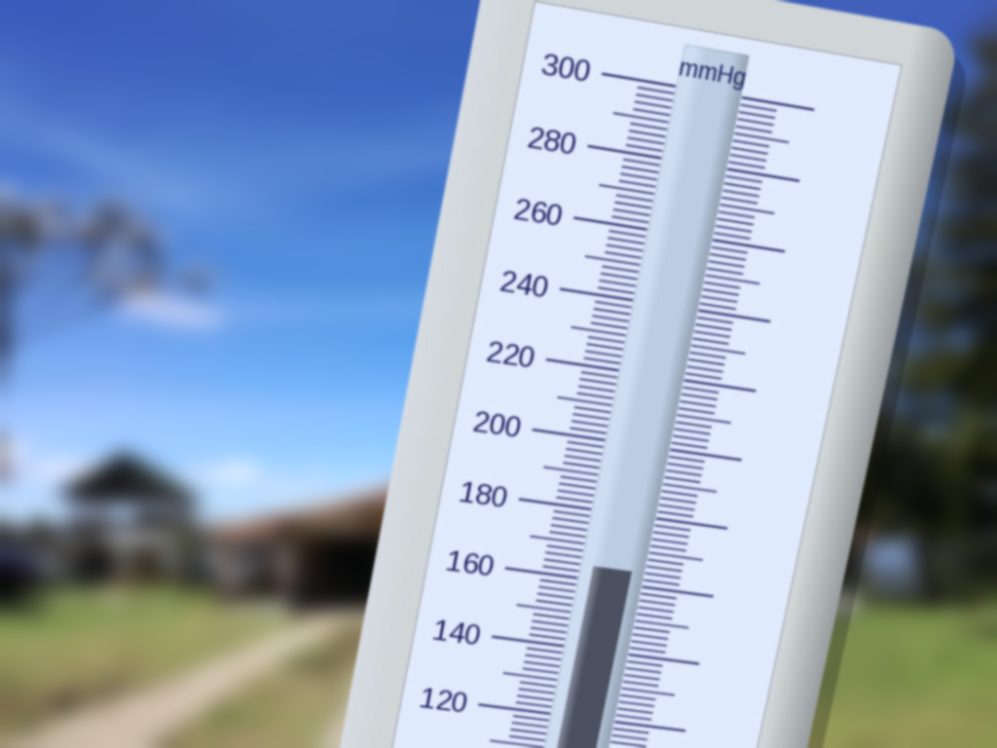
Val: mmHg 164
